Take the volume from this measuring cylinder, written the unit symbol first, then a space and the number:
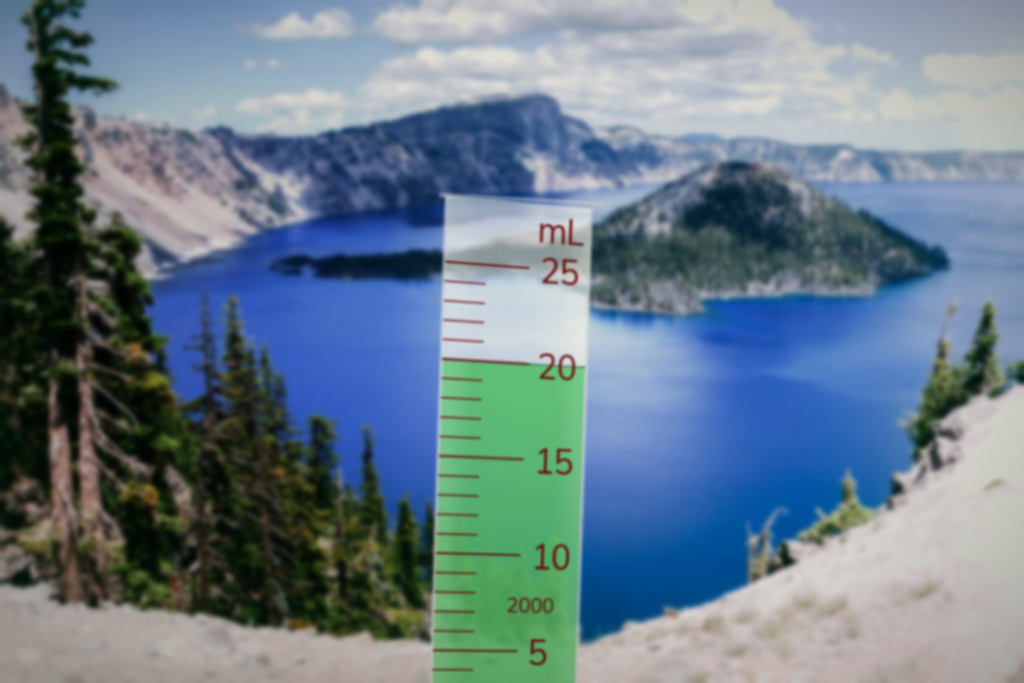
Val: mL 20
